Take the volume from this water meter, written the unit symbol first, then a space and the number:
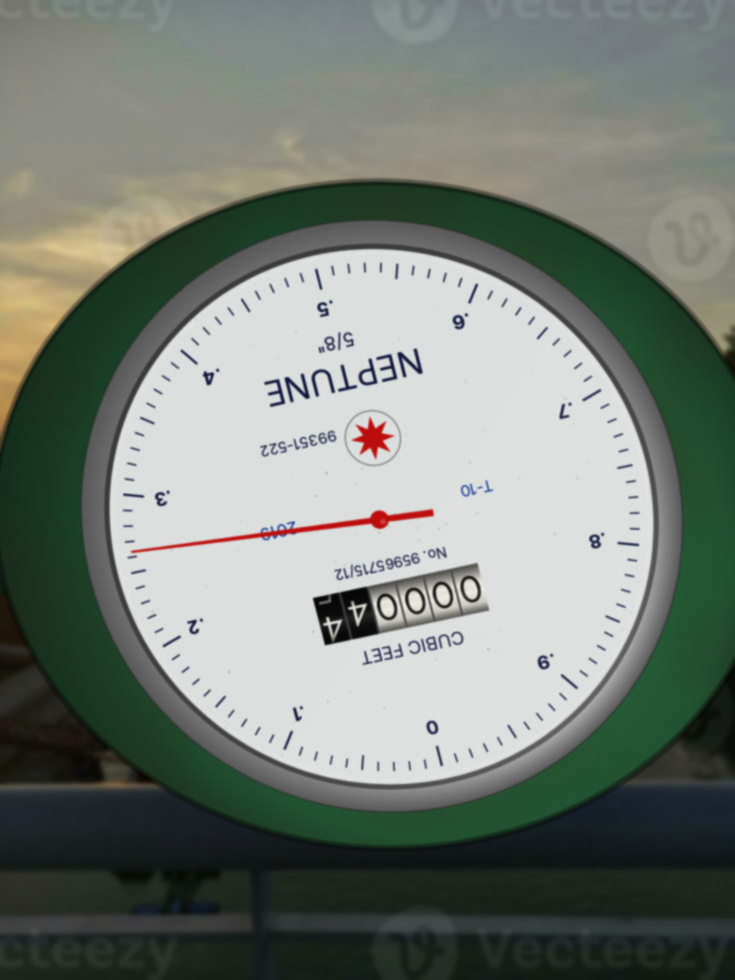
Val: ft³ 44.26
